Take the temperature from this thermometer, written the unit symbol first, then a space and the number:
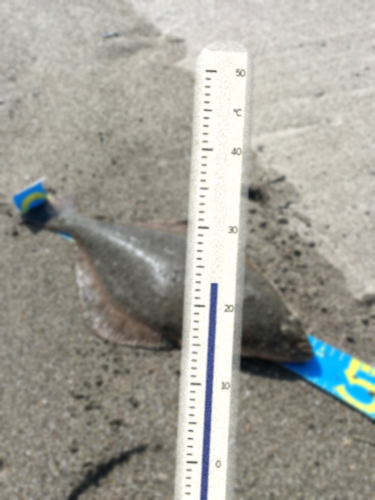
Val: °C 23
